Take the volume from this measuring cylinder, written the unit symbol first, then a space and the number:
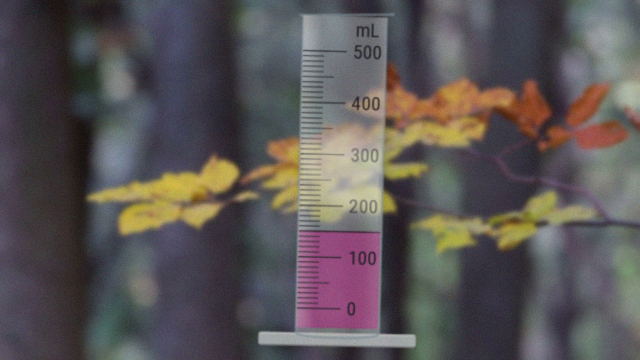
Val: mL 150
